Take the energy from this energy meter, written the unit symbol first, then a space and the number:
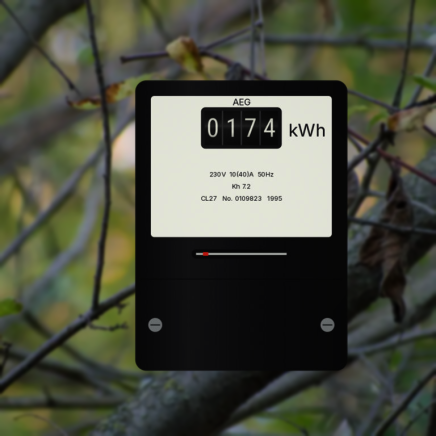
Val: kWh 174
